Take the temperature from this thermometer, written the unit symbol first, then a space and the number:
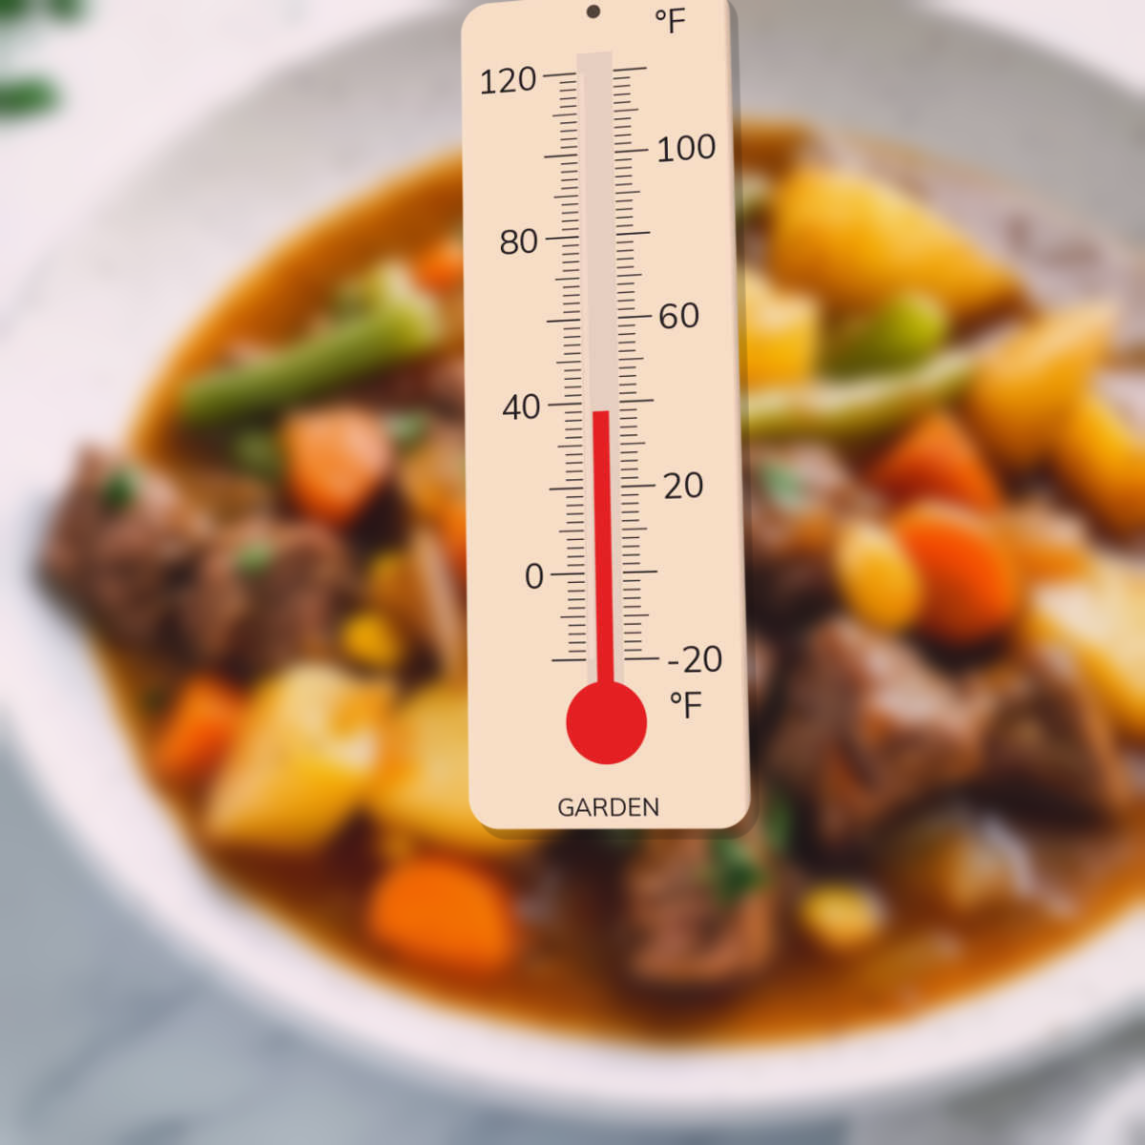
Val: °F 38
